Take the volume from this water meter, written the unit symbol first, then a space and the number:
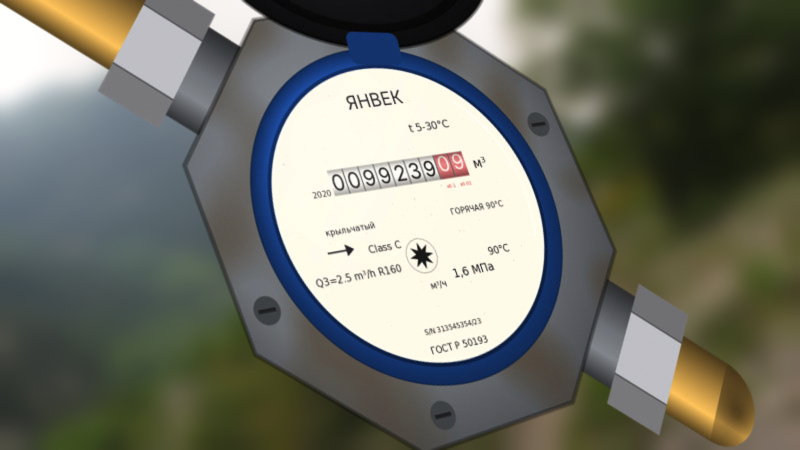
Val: m³ 99239.09
